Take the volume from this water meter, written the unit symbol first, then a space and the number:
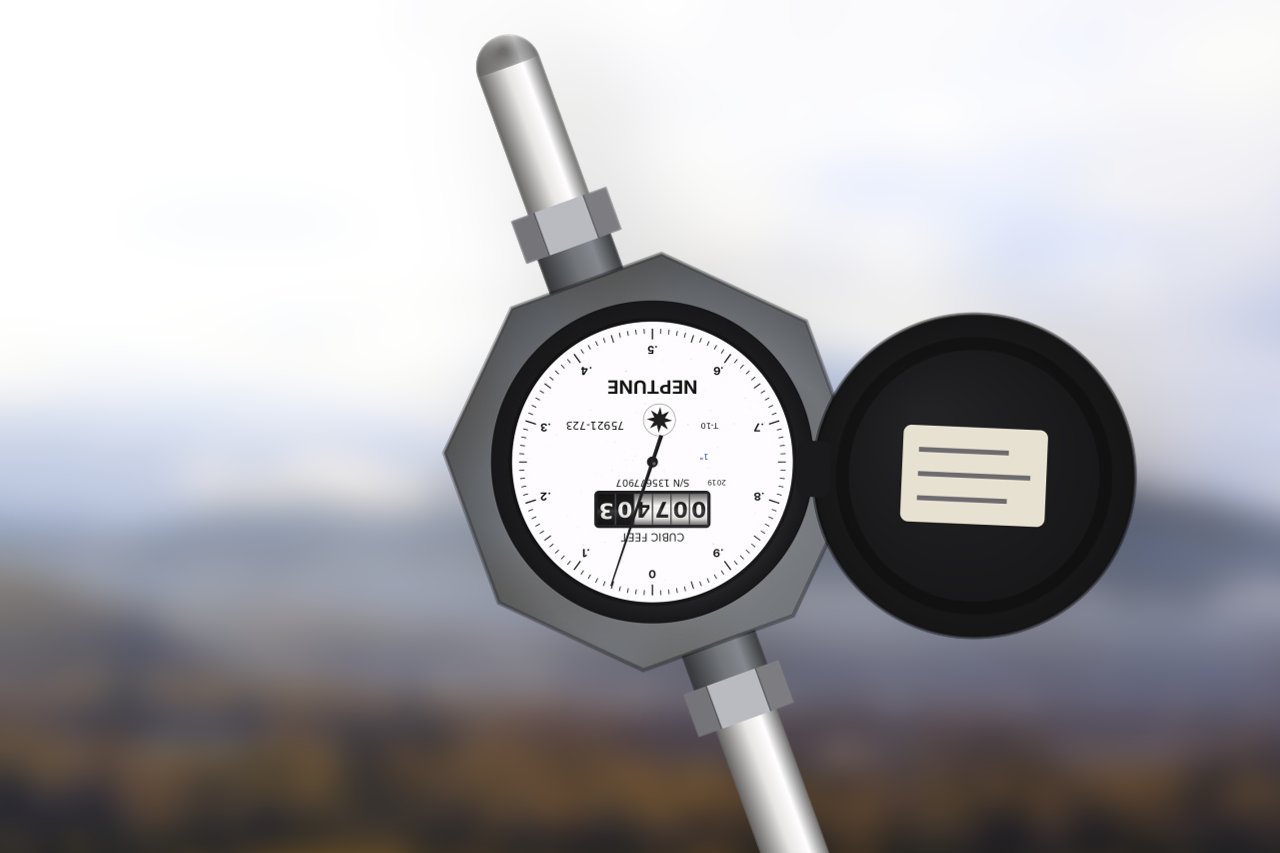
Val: ft³ 7403.05
